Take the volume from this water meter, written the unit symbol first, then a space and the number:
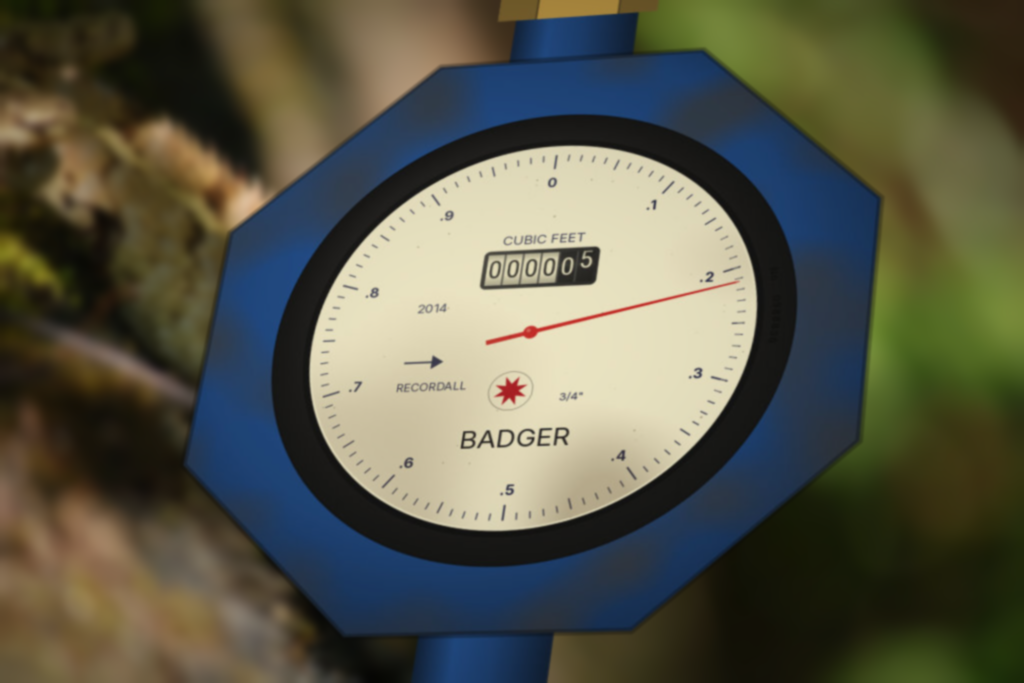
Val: ft³ 5.21
